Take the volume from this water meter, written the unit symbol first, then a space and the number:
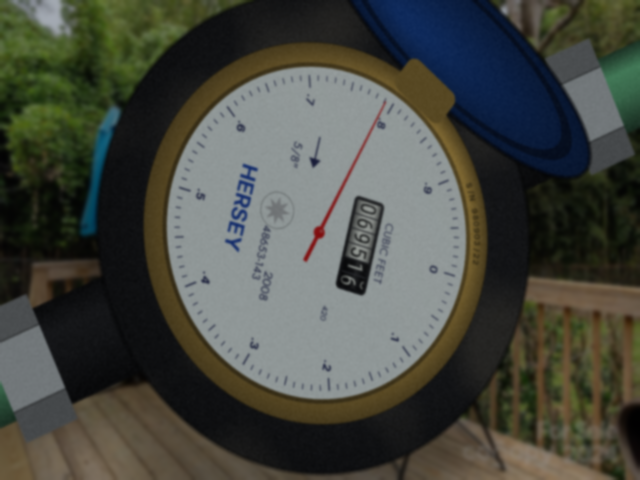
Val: ft³ 69515.79
